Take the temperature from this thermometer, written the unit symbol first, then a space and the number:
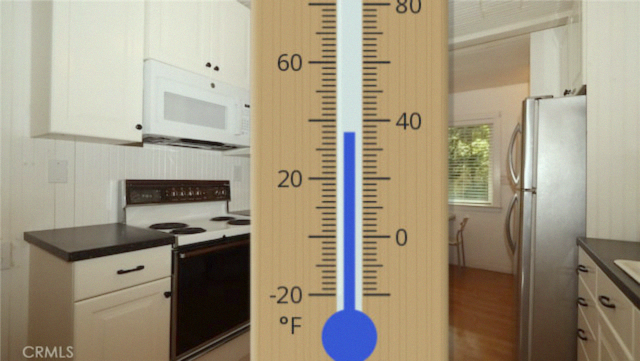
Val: °F 36
